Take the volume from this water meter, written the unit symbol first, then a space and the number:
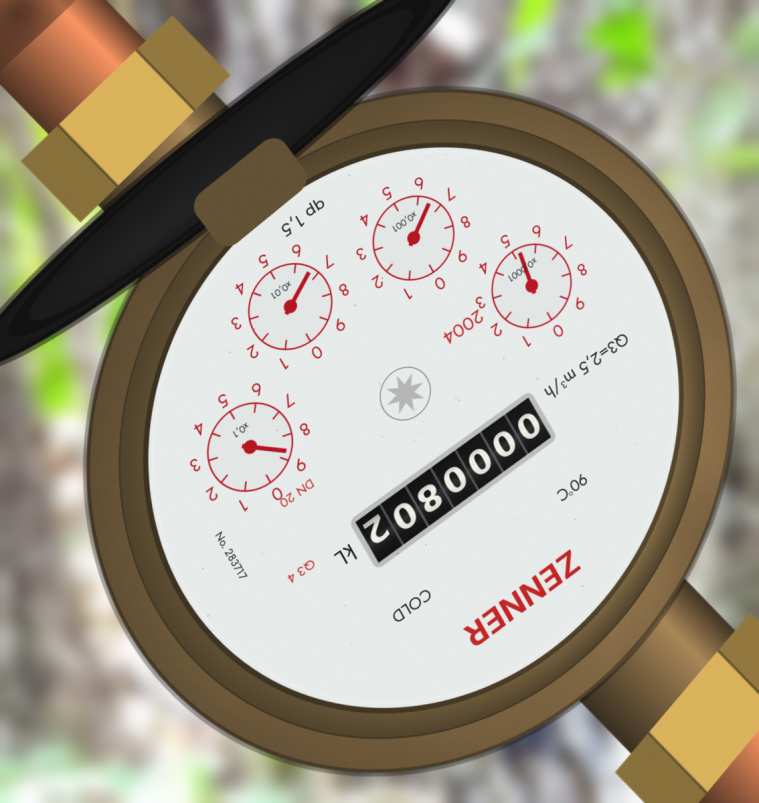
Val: kL 801.8665
